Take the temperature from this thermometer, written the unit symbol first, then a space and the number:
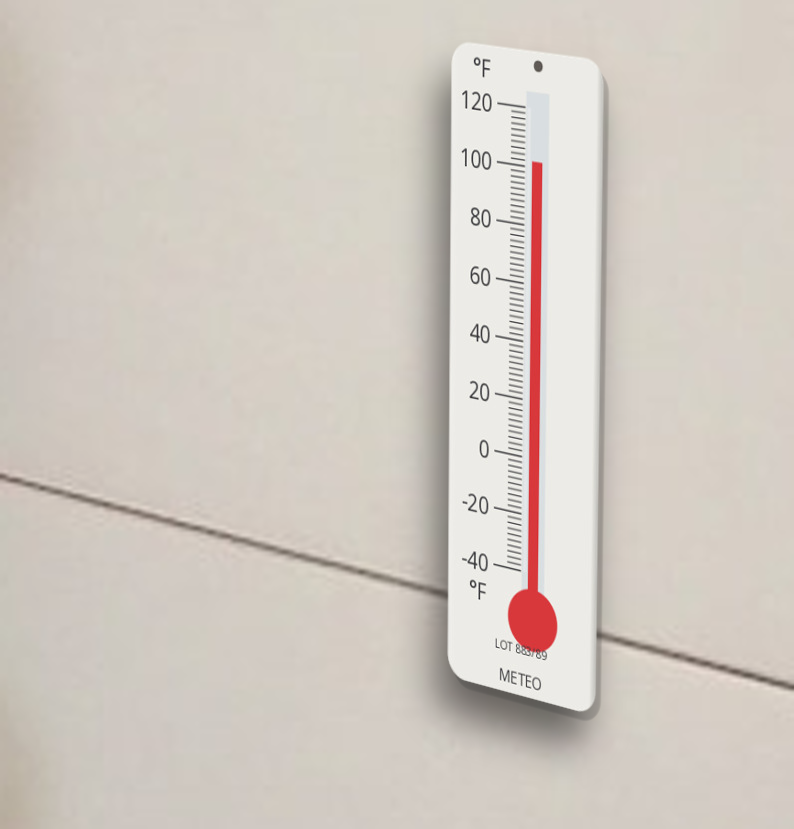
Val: °F 102
